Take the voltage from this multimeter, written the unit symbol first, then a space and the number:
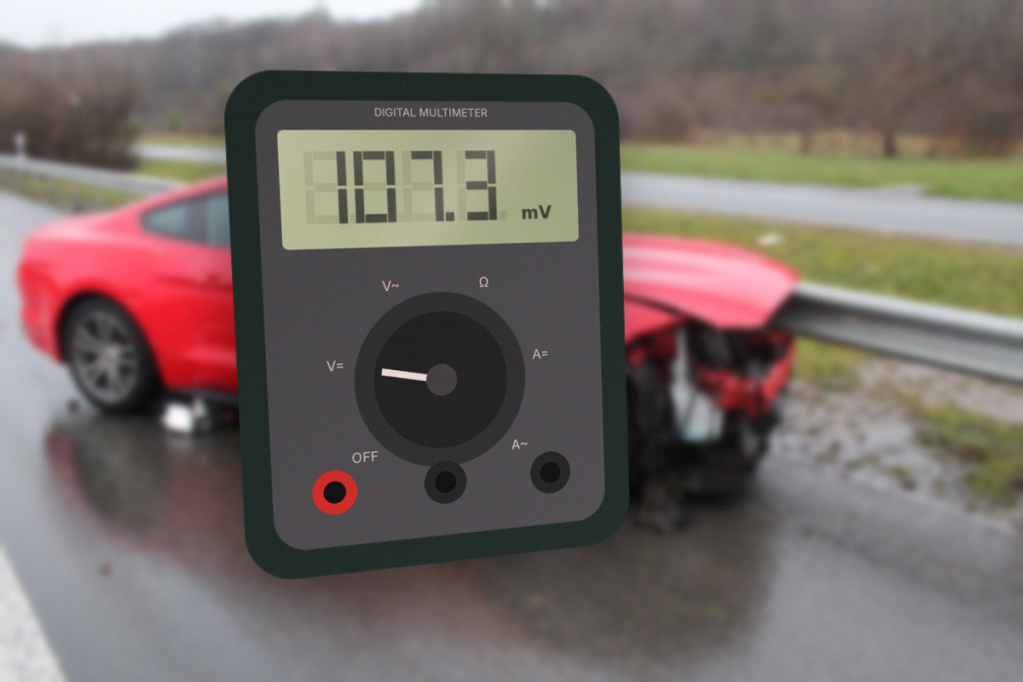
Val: mV 107.3
